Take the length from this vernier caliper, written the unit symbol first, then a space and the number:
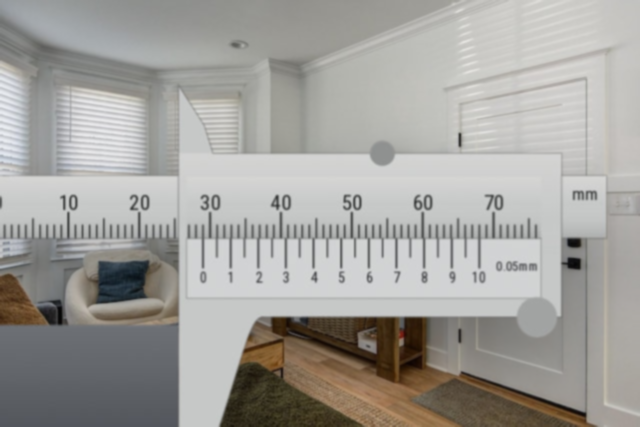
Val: mm 29.0
